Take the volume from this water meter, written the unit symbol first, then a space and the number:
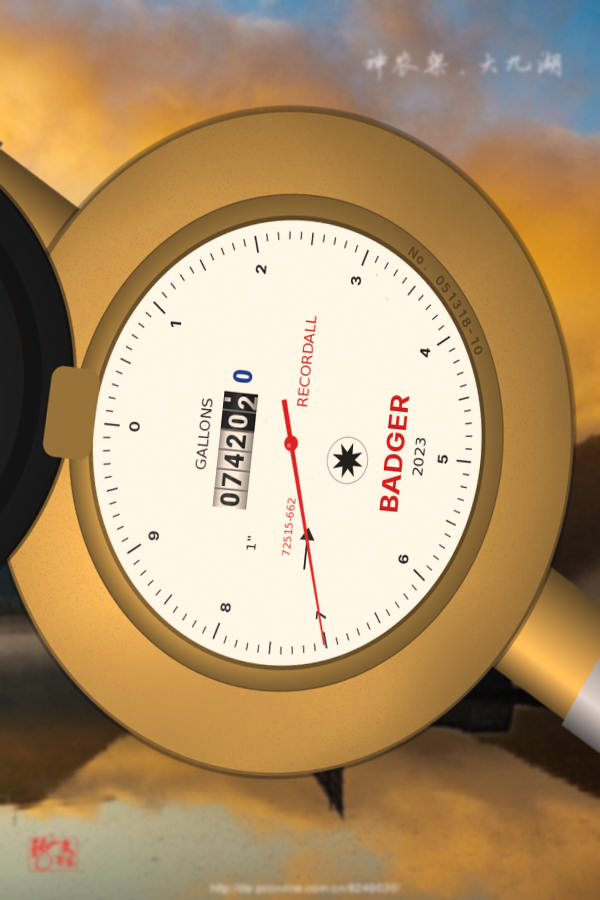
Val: gal 742017.0
